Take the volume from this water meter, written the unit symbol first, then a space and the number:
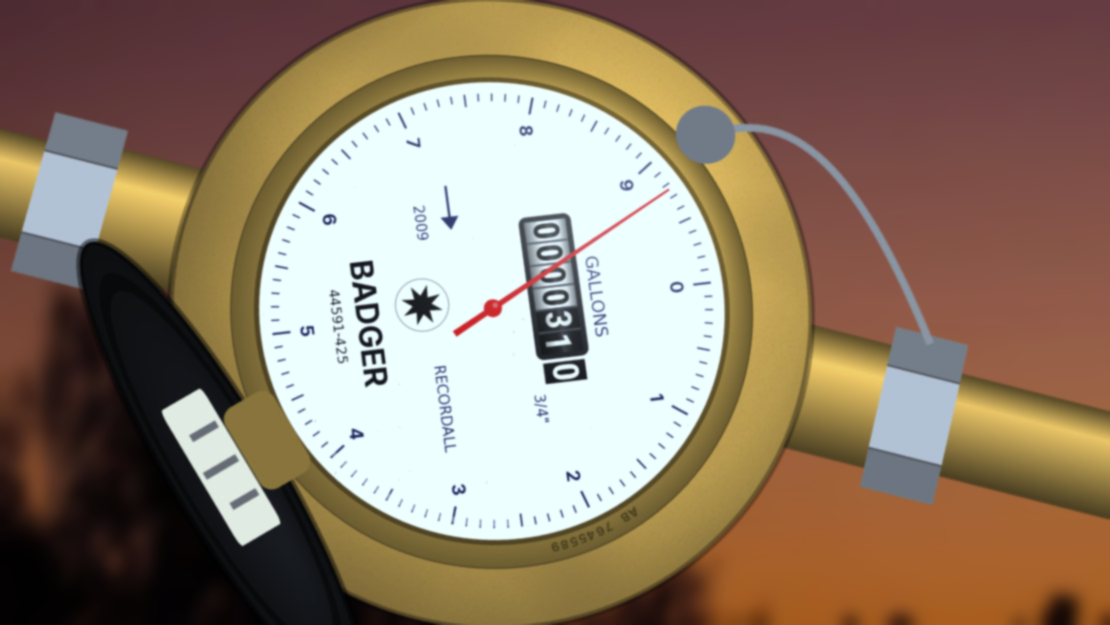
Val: gal 309.2
